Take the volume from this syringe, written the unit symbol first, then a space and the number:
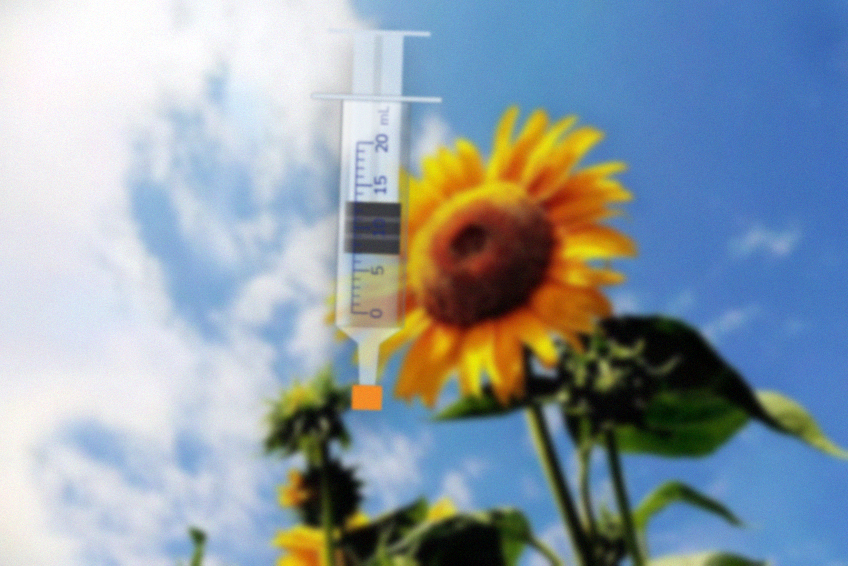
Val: mL 7
